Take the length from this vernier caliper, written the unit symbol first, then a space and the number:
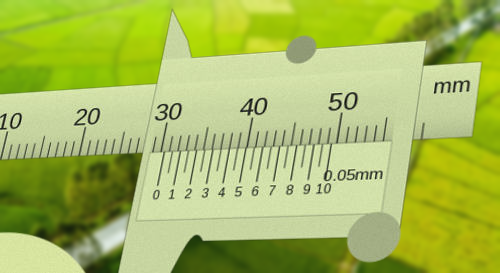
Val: mm 30.4
